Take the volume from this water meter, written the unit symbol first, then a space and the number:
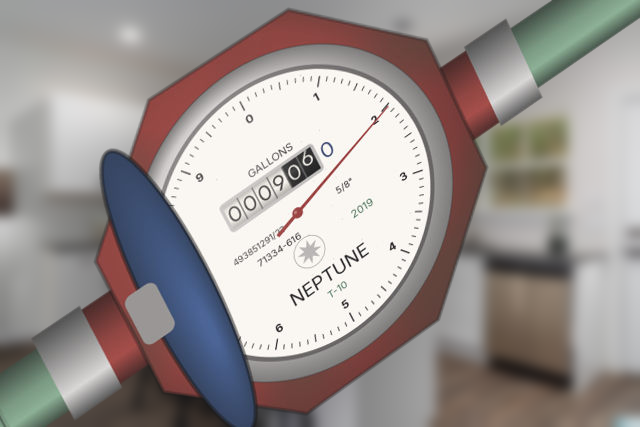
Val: gal 9062.0
